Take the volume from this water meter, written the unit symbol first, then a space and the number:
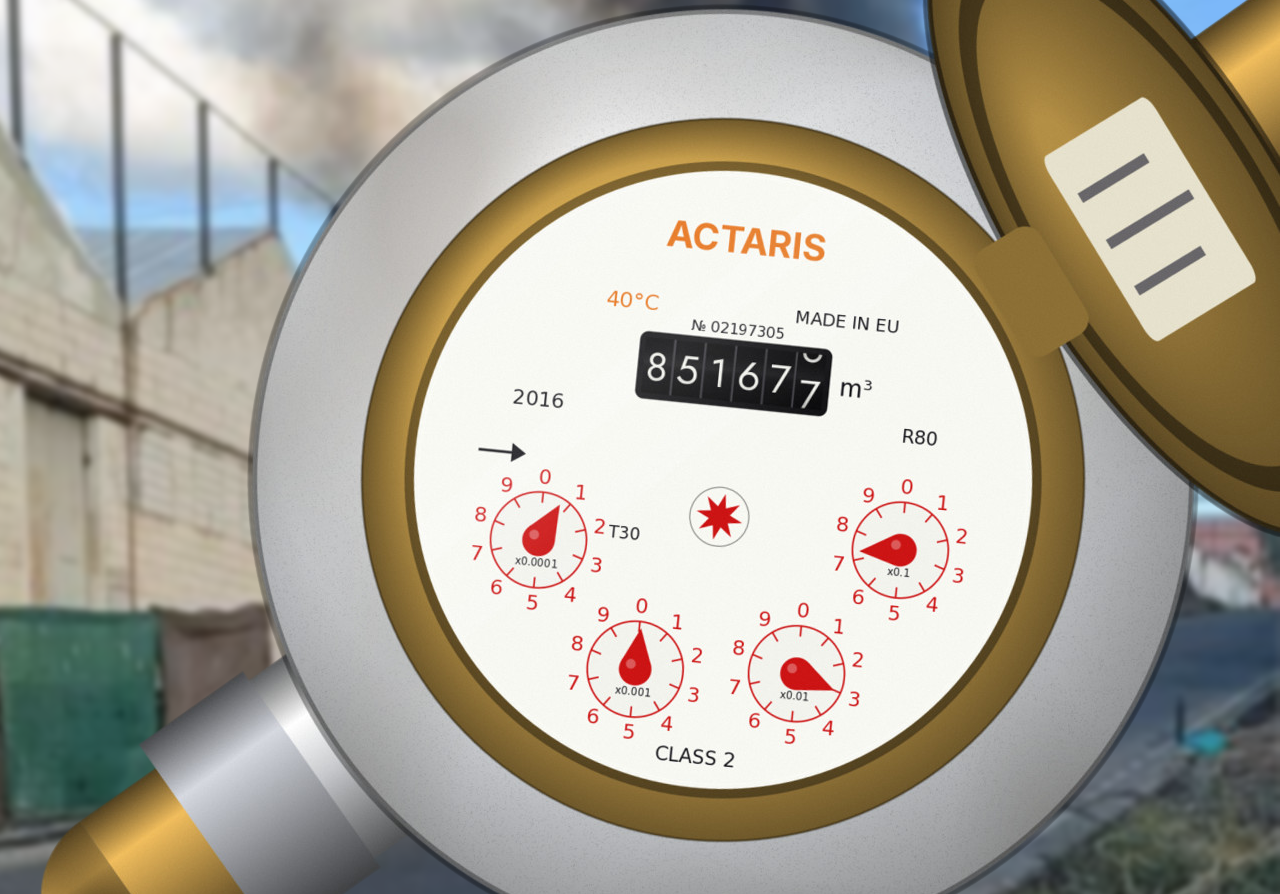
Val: m³ 851676.7300
